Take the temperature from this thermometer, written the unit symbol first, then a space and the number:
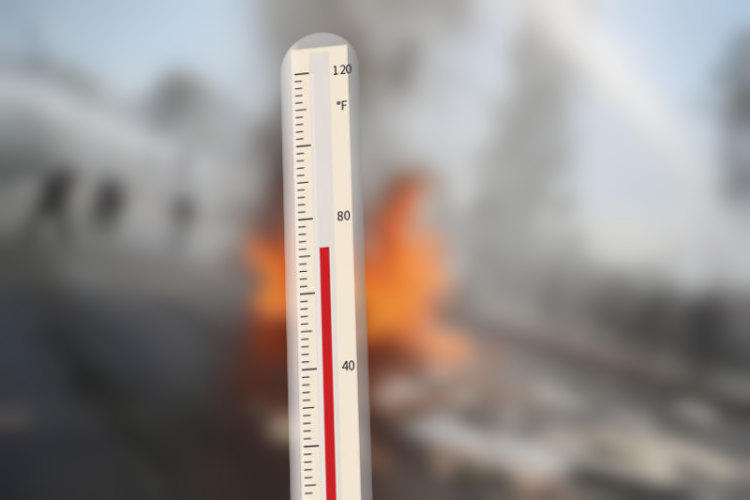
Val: °F 72
